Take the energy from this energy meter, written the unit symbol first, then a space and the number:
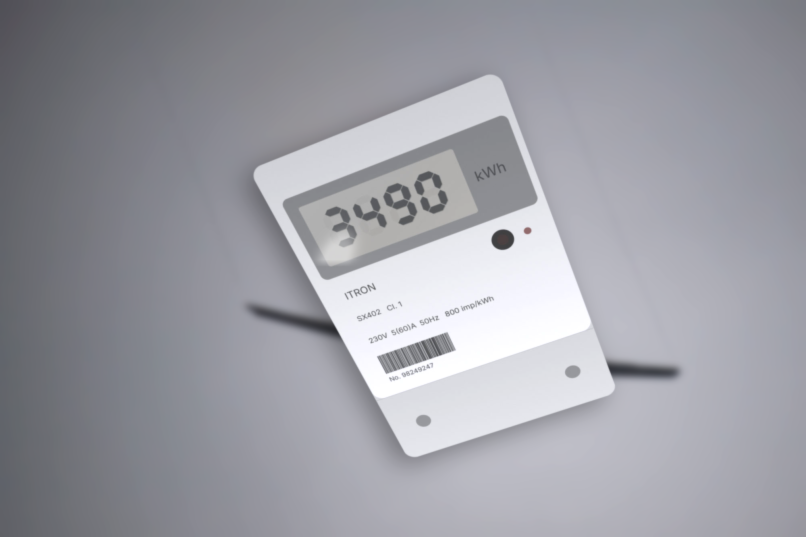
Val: kWh 3490
